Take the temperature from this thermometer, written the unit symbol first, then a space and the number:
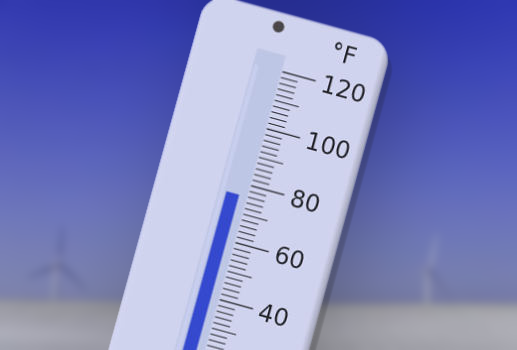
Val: °F 76
